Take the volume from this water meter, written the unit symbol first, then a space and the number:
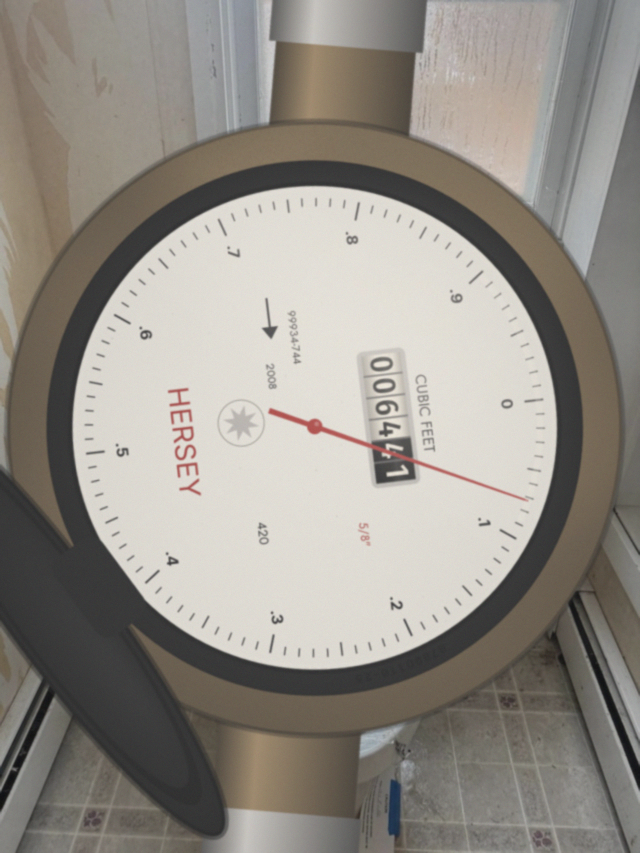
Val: ft³ 6441.07
